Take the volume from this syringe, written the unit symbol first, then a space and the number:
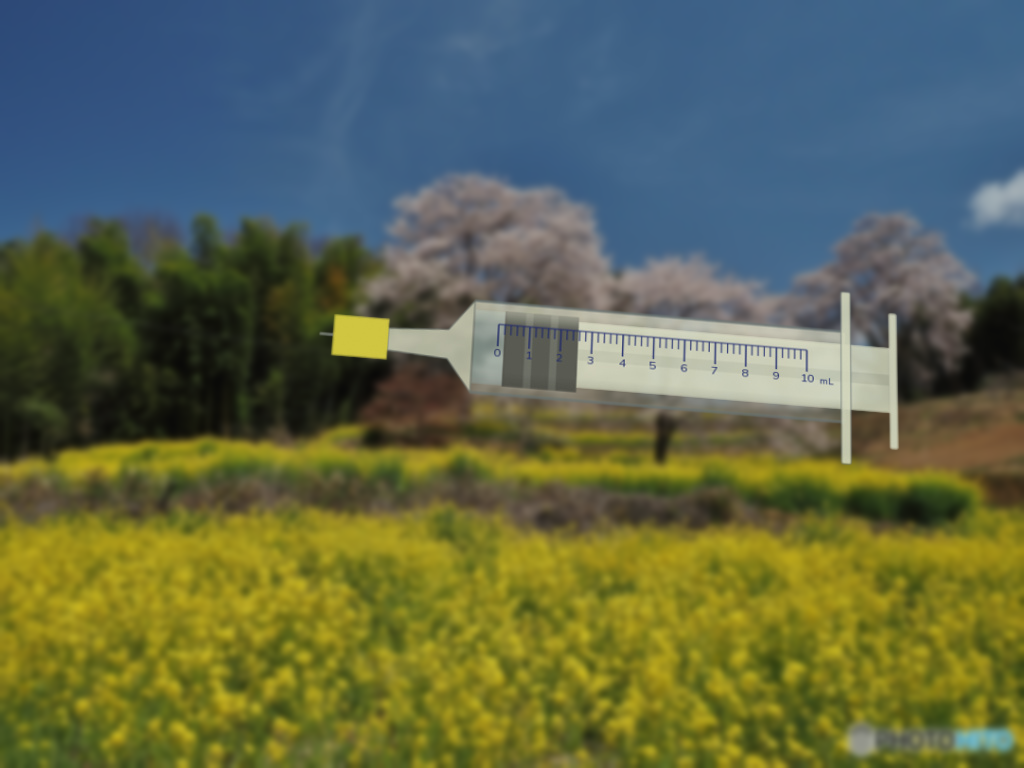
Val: mL 0.2
